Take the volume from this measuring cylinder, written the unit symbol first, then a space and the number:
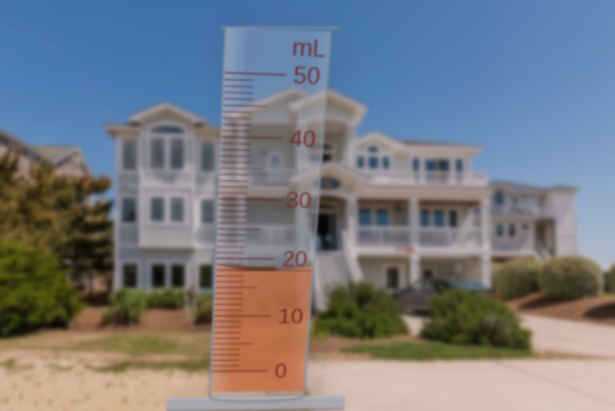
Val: mL 18
